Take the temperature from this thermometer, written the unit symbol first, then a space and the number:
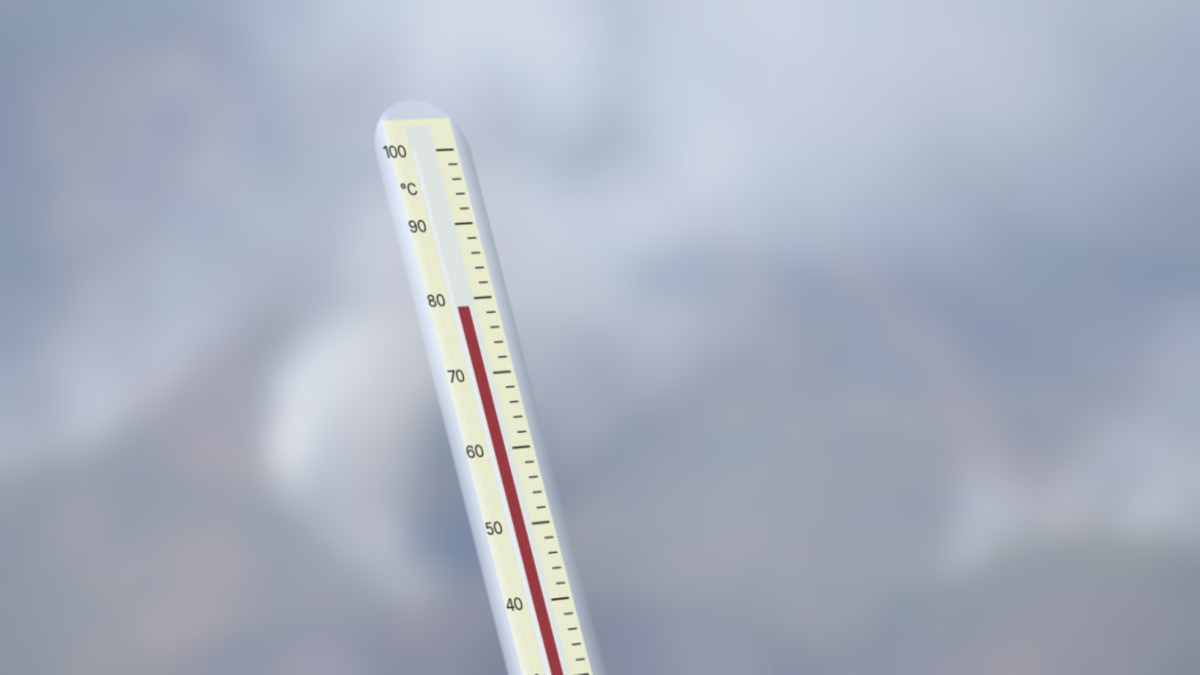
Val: °C 79
